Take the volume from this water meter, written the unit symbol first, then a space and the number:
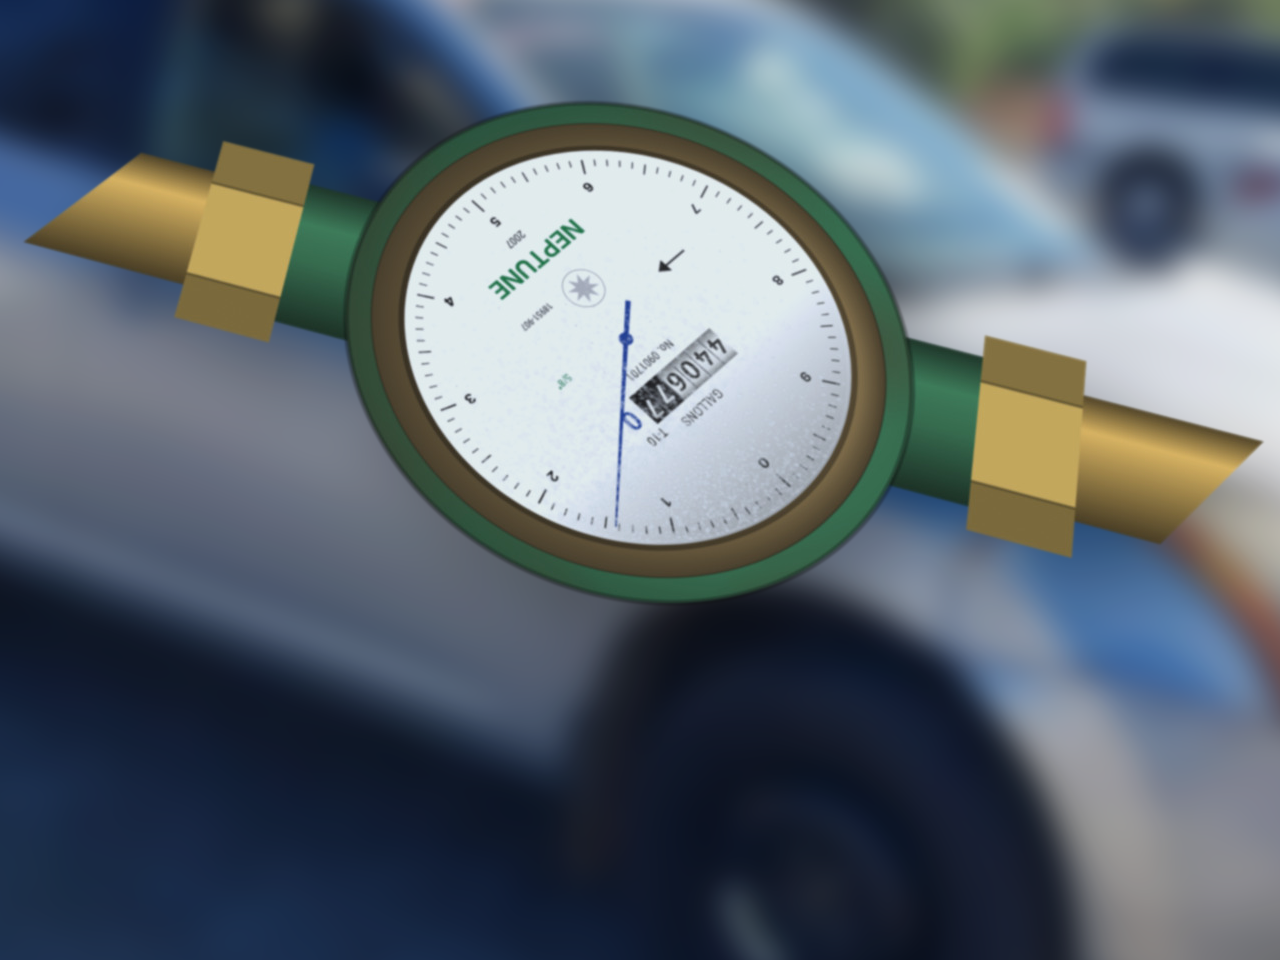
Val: gal 4406771.4
